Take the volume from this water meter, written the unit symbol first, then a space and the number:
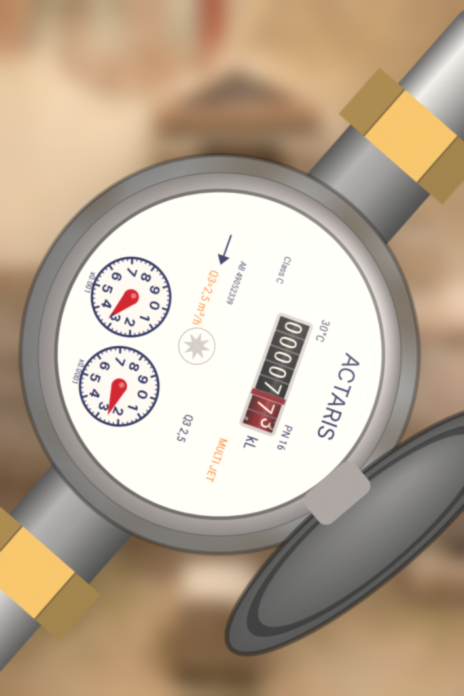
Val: kL 7.7332
